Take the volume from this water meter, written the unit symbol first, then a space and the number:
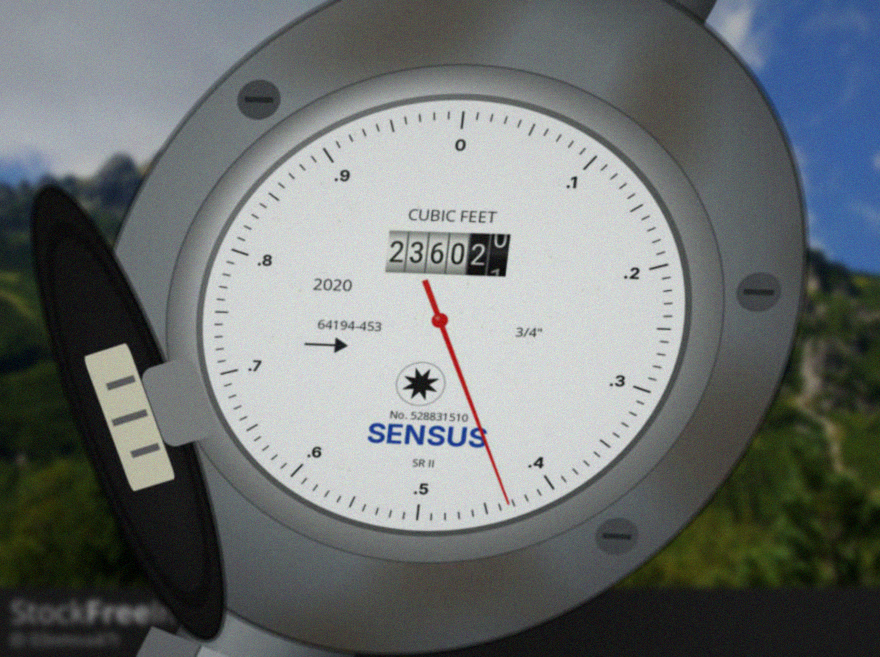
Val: ft³ 236020.43
